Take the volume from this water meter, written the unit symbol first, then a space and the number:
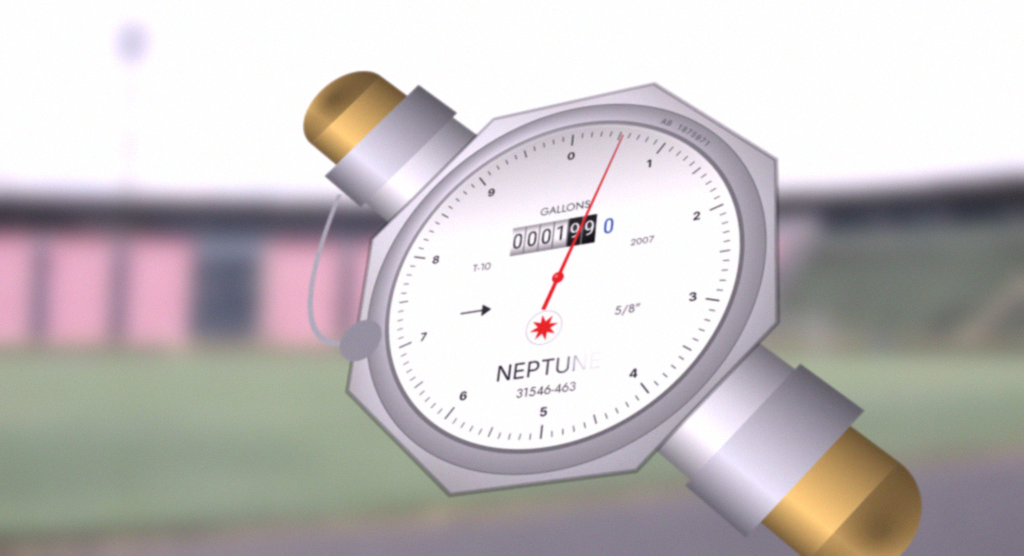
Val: gal 1990.5
